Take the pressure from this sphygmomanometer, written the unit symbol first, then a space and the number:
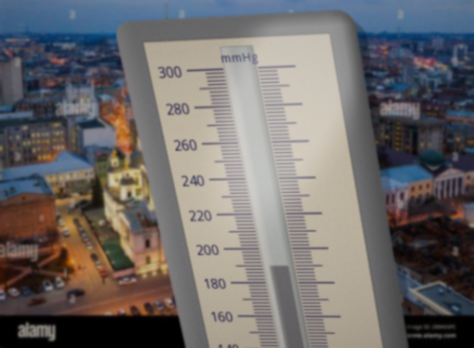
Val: mmHg 190
